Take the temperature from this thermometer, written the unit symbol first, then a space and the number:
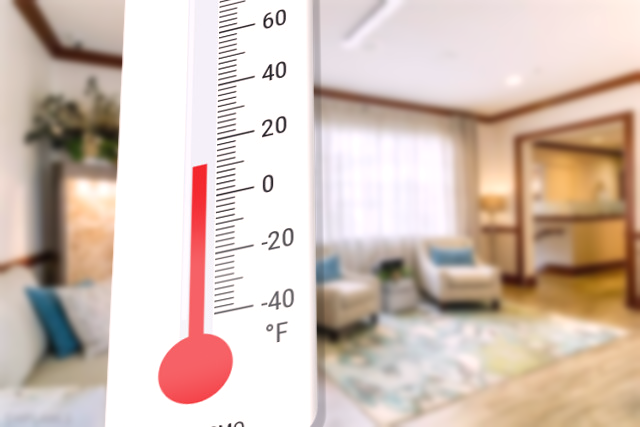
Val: °F 12
